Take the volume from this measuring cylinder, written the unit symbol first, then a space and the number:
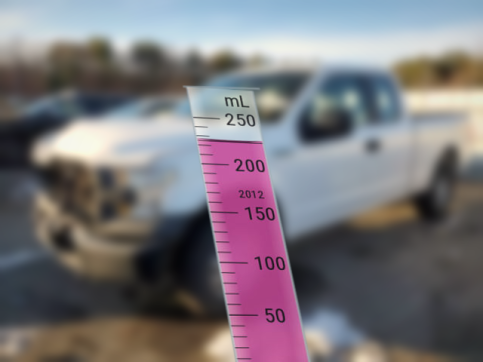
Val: mL 225
